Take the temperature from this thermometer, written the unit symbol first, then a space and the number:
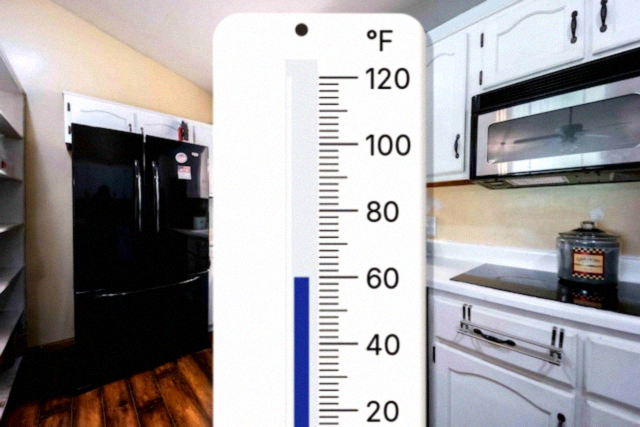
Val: °F 60
